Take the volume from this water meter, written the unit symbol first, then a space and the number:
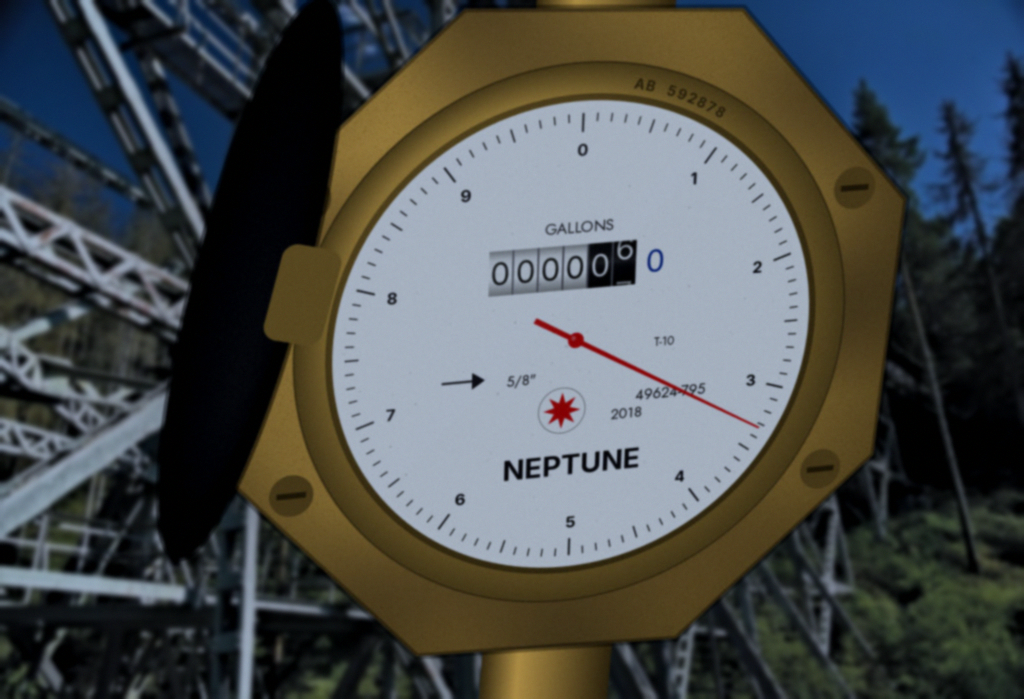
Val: gal 63.3
